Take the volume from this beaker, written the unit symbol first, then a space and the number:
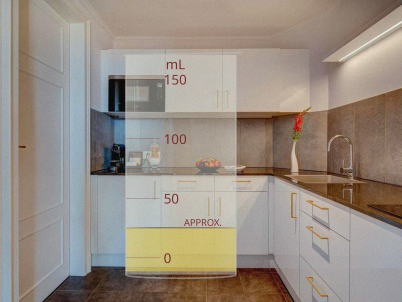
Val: mL 25
